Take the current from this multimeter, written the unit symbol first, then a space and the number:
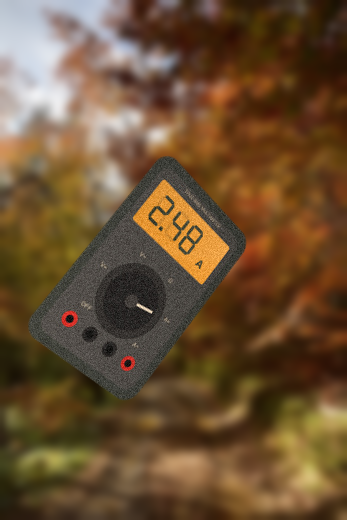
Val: A 2.48
